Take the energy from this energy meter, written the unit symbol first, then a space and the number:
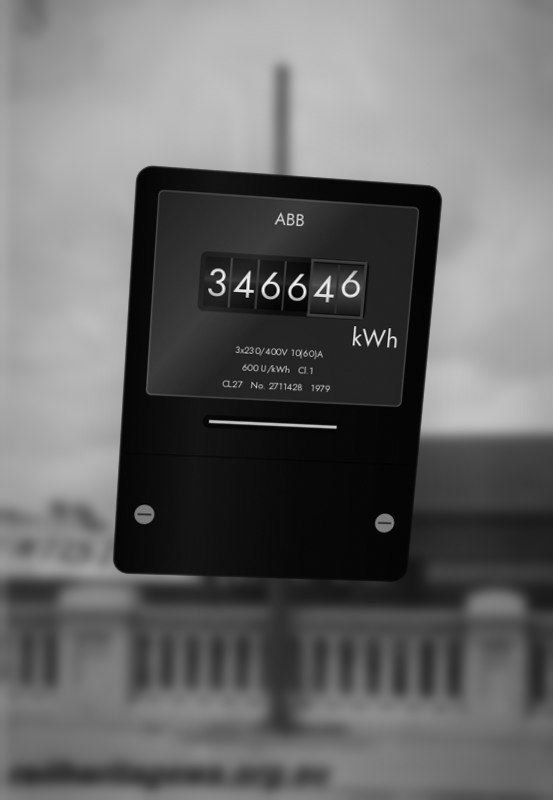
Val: kWh 3466.46
